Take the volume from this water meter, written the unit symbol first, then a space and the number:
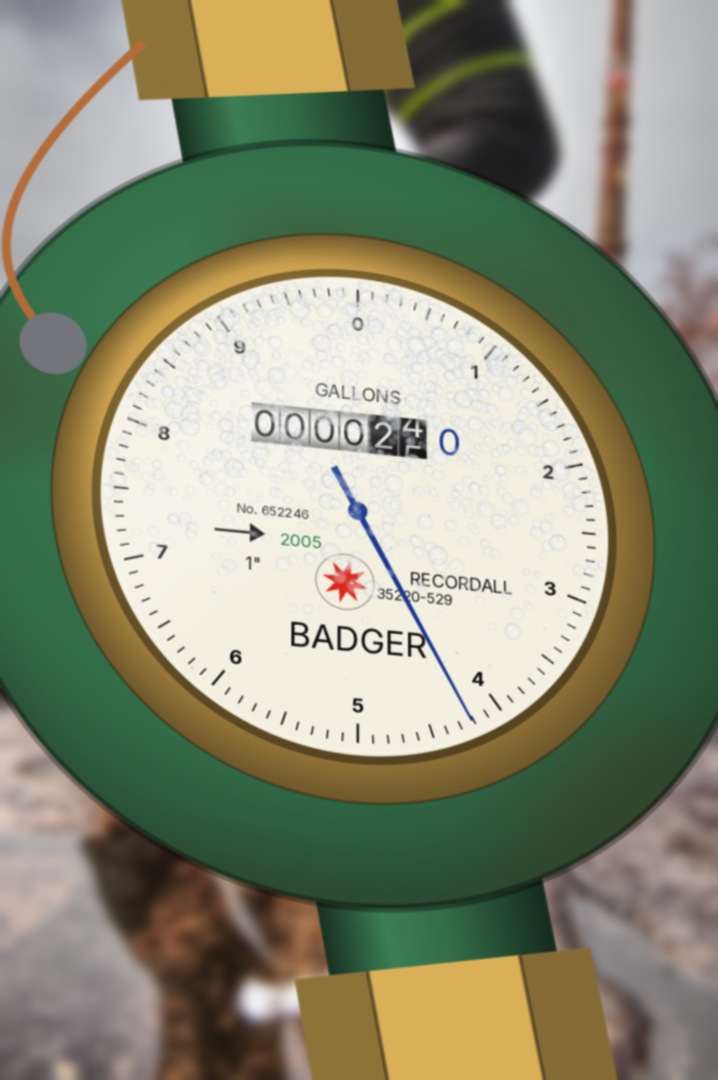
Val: gal 244.2
